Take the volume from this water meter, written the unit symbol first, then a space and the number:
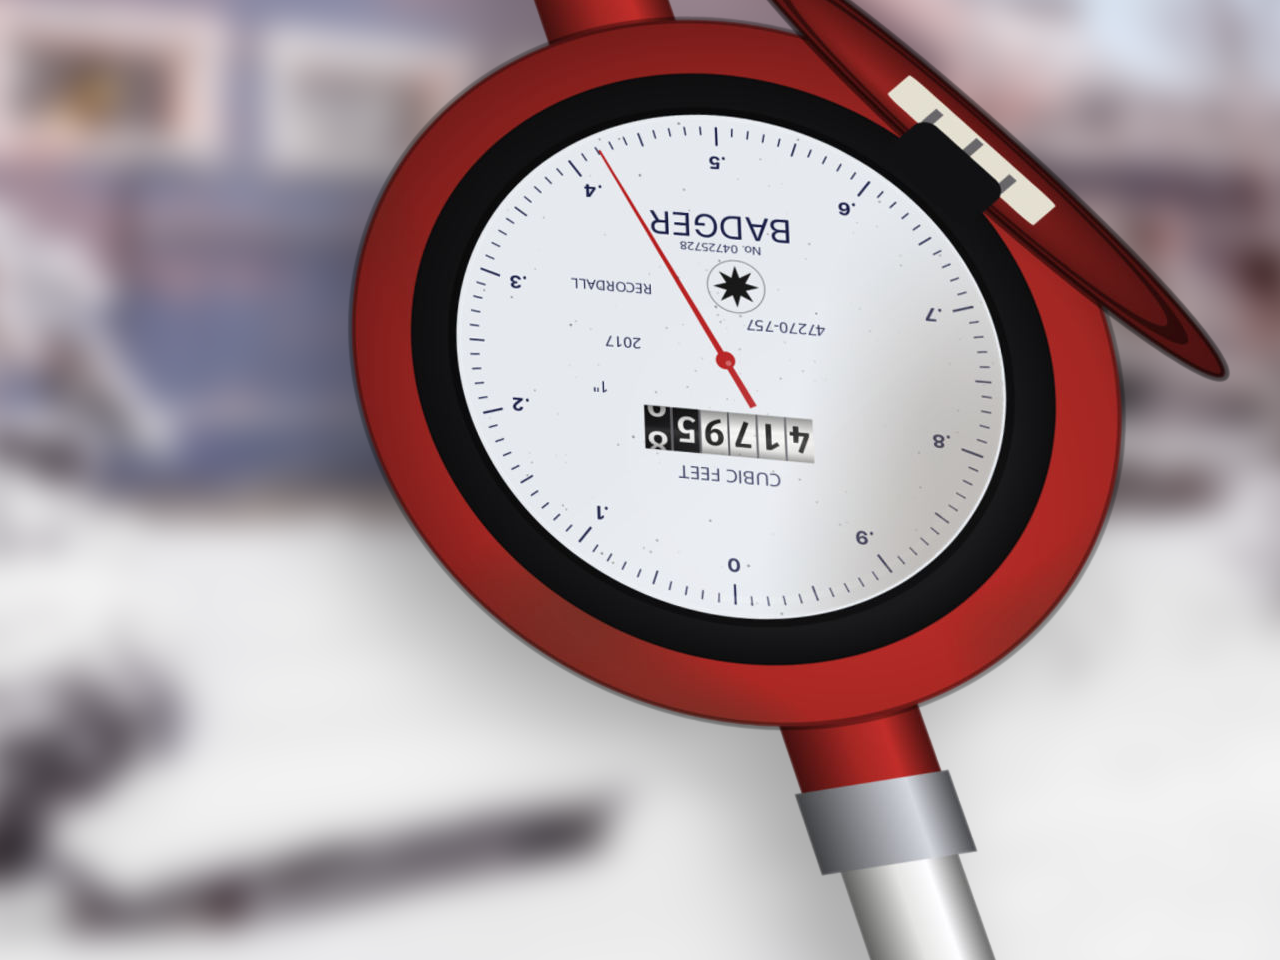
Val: ft³ 417958.42
